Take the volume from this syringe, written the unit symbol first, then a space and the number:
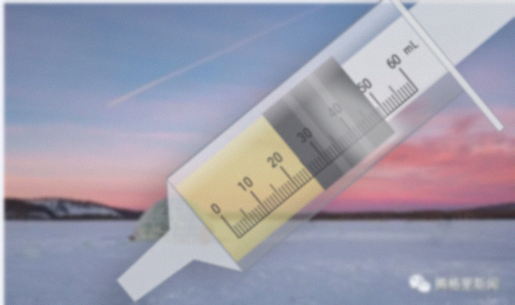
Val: mL 25
